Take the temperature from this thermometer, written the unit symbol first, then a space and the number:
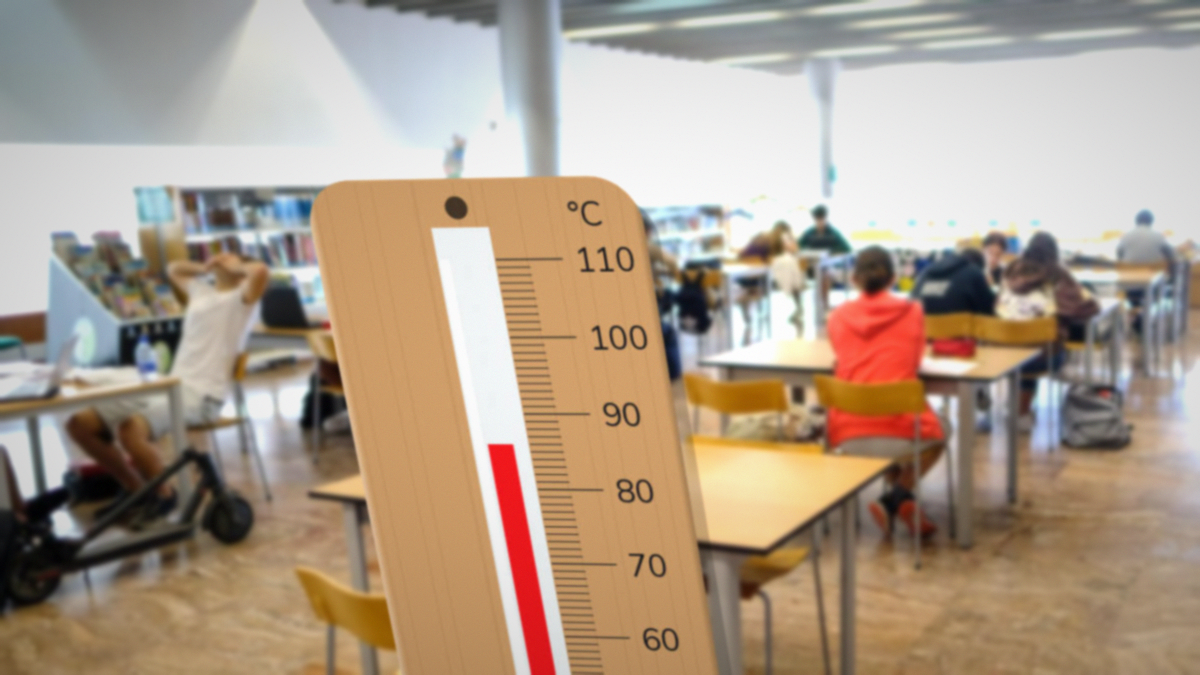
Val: °C 86
